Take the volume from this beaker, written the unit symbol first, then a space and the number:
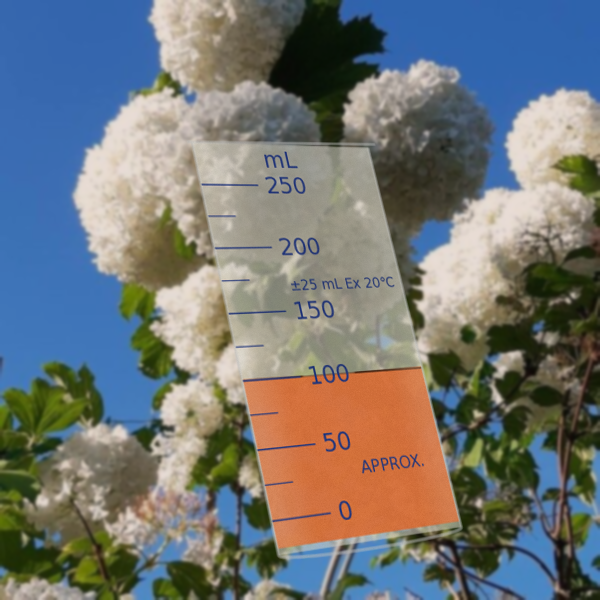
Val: mL 100
